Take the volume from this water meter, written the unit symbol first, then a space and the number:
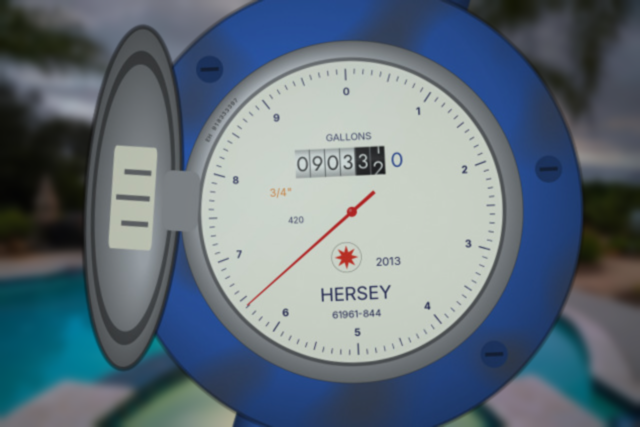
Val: gal 903316.4
